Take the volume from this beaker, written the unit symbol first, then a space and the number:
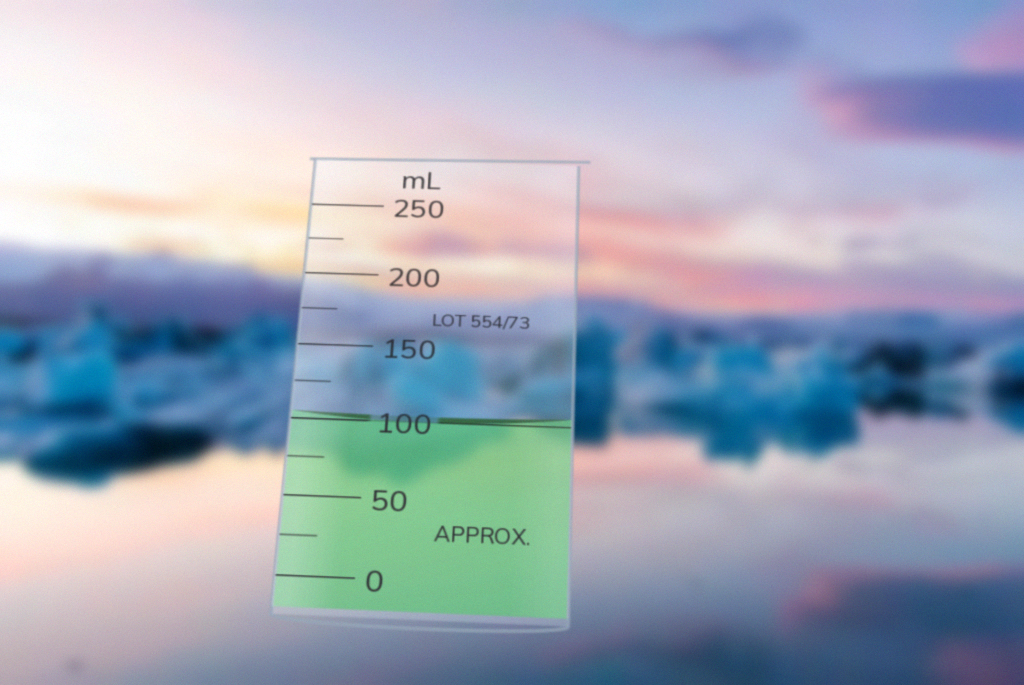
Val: mL 100
